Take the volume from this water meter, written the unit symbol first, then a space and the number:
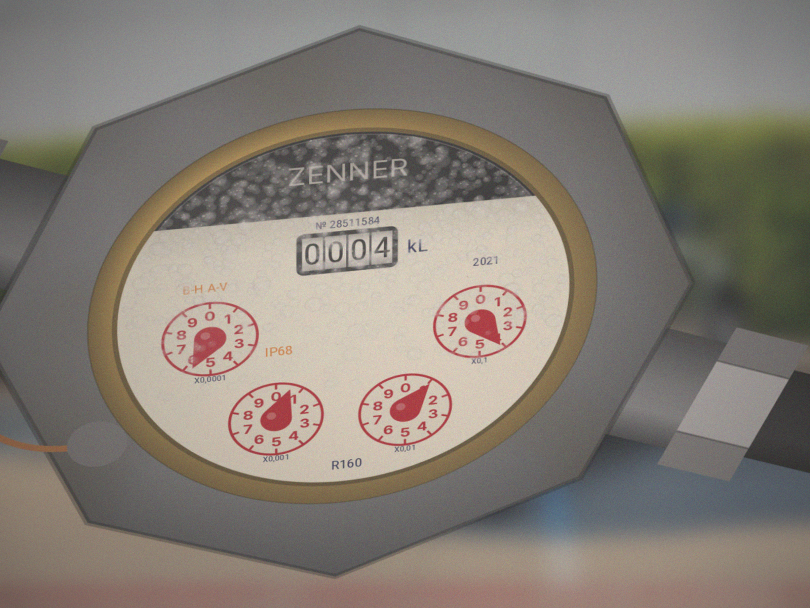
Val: kL 4.4105
